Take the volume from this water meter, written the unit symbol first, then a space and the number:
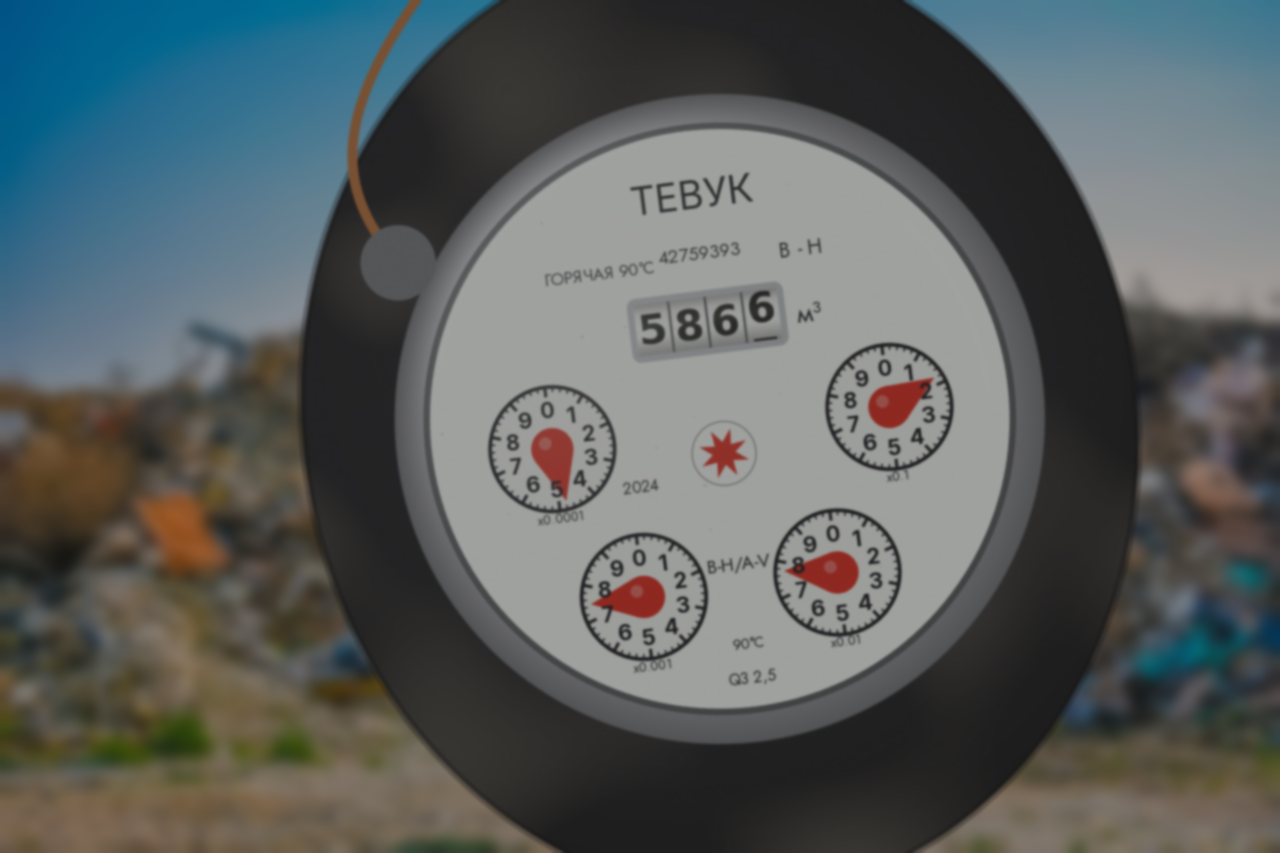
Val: m³ 5866.1774
